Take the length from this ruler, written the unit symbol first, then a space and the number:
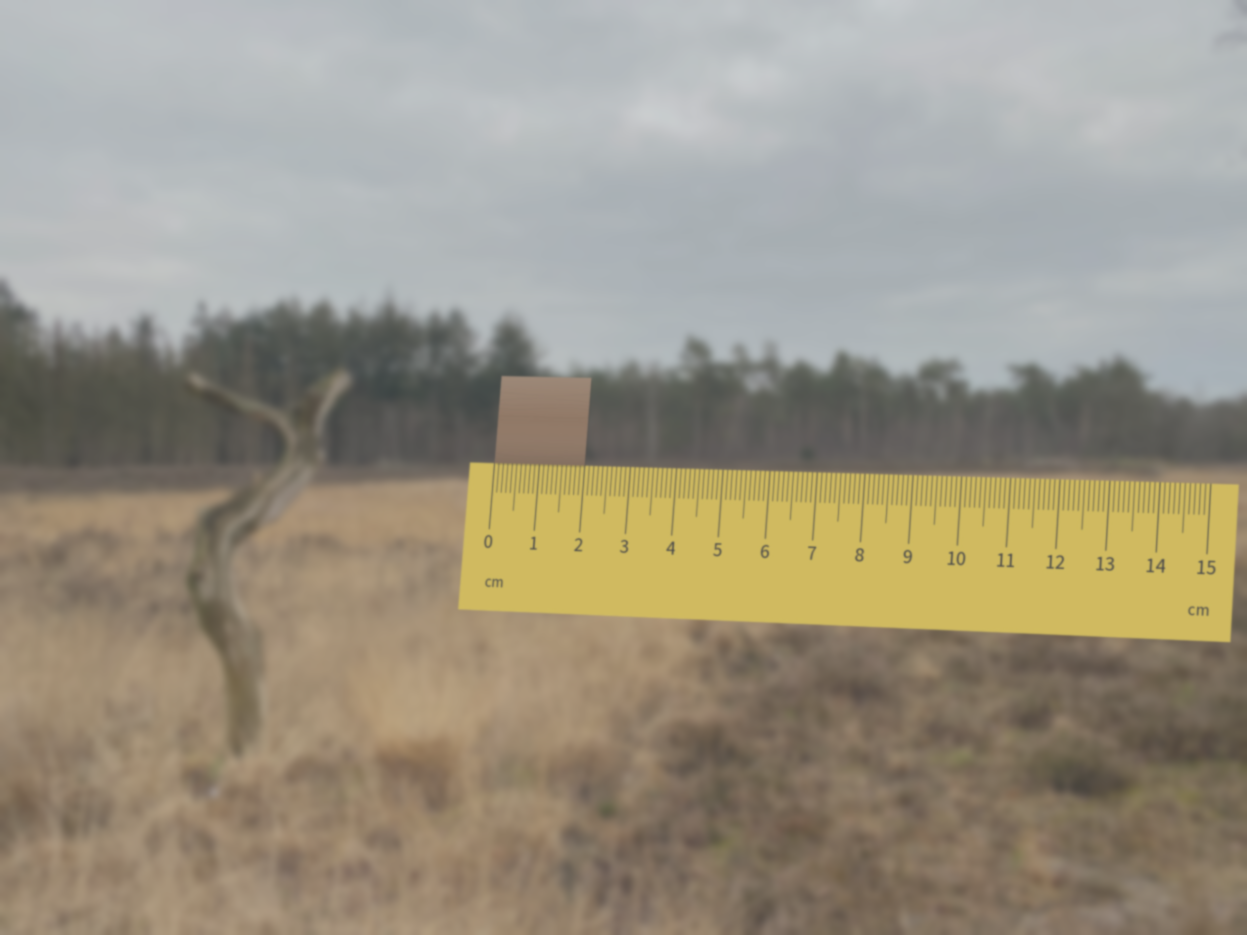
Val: cm 2
